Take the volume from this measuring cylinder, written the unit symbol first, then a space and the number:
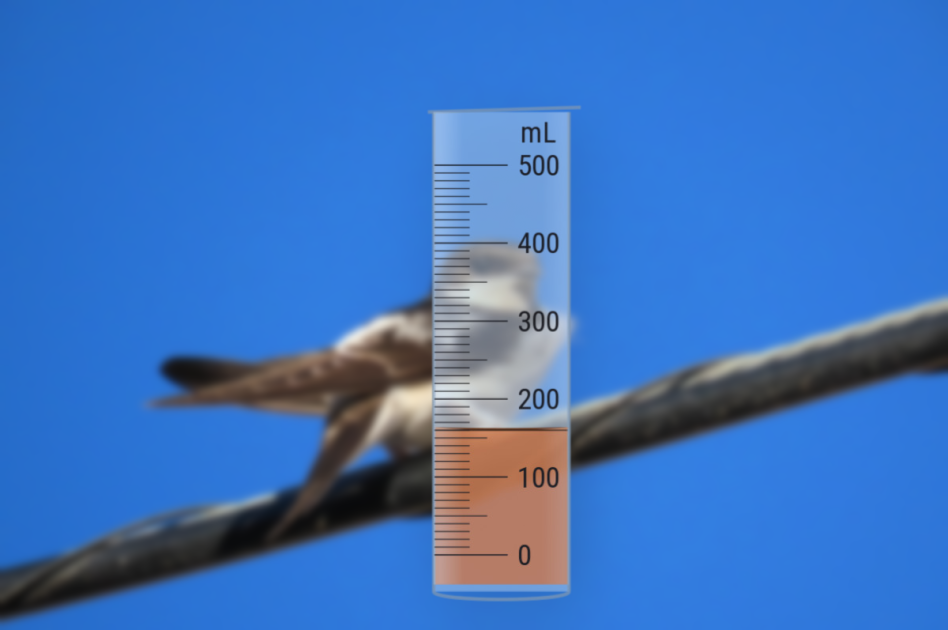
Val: mL 160
